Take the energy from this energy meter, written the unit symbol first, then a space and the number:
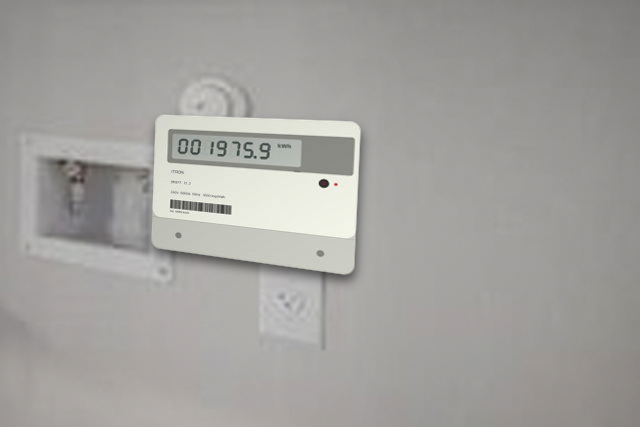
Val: kWh 1975.9
